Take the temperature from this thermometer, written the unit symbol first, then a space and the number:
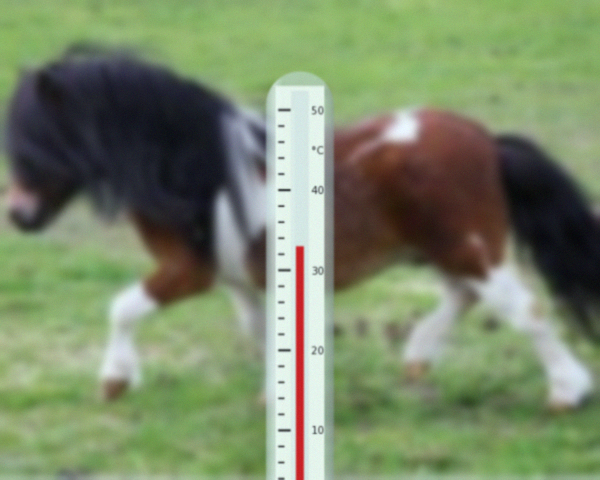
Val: °C 33
